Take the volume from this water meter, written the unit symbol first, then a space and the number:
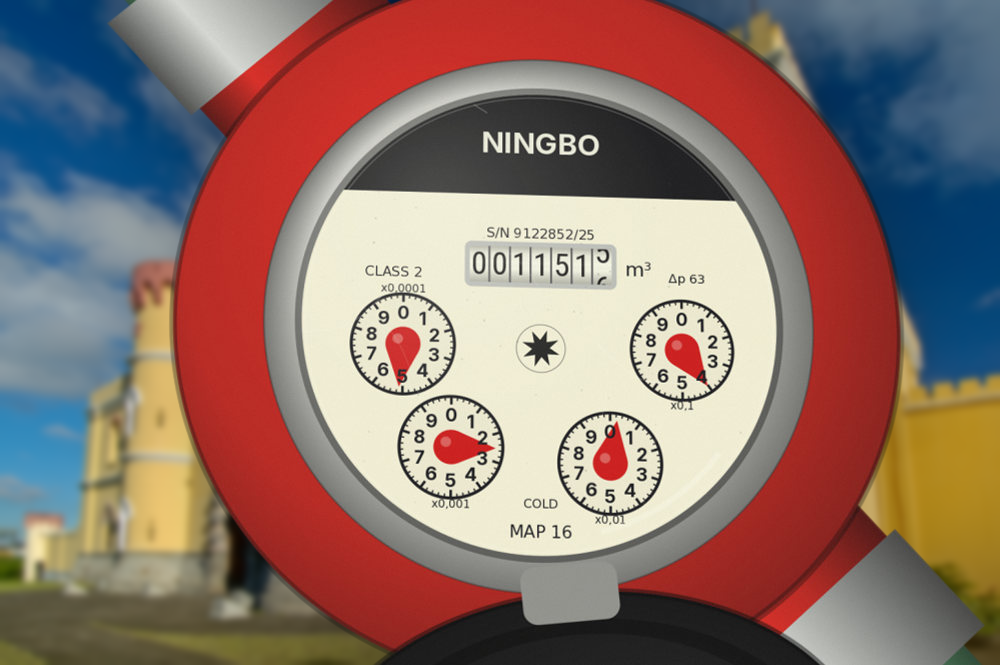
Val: m³ 11515.4025
